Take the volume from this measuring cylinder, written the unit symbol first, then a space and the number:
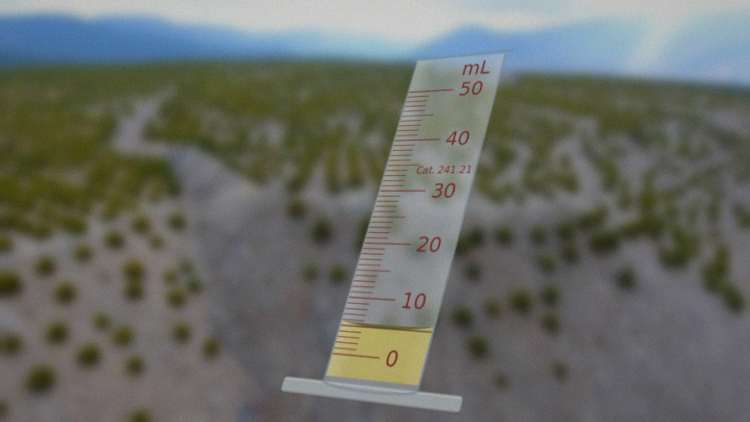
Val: mL 5
